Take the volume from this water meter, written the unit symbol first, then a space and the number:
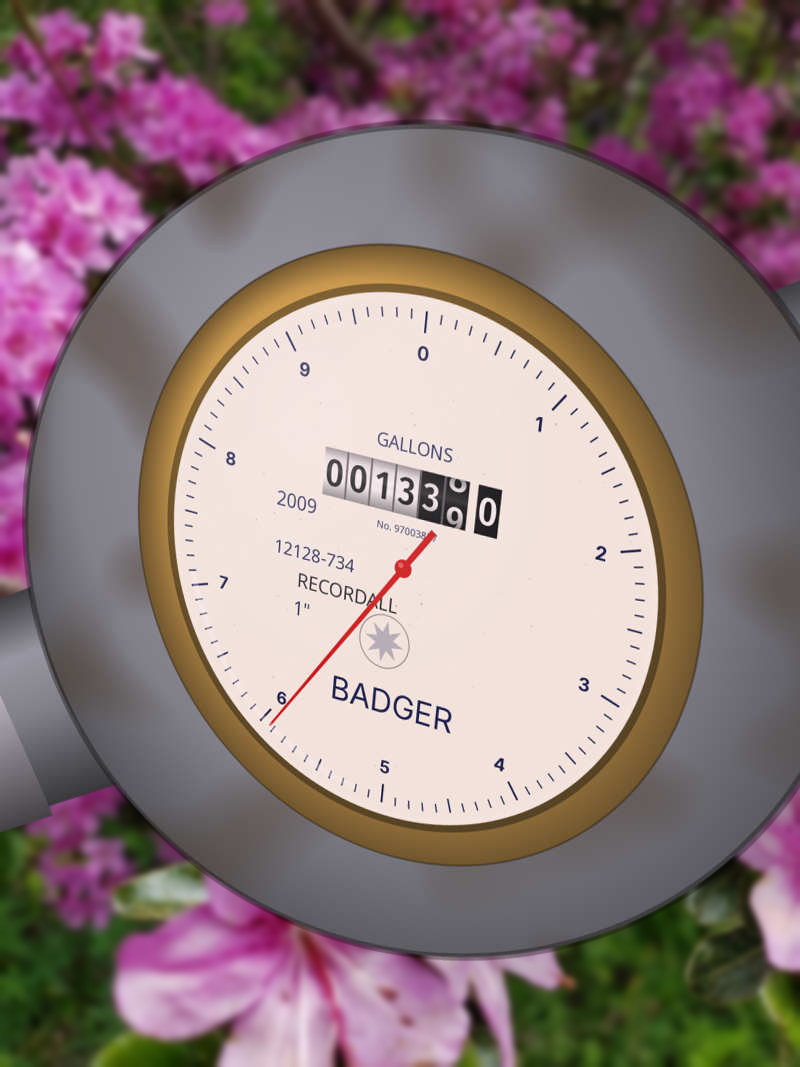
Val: gal 13385.9
